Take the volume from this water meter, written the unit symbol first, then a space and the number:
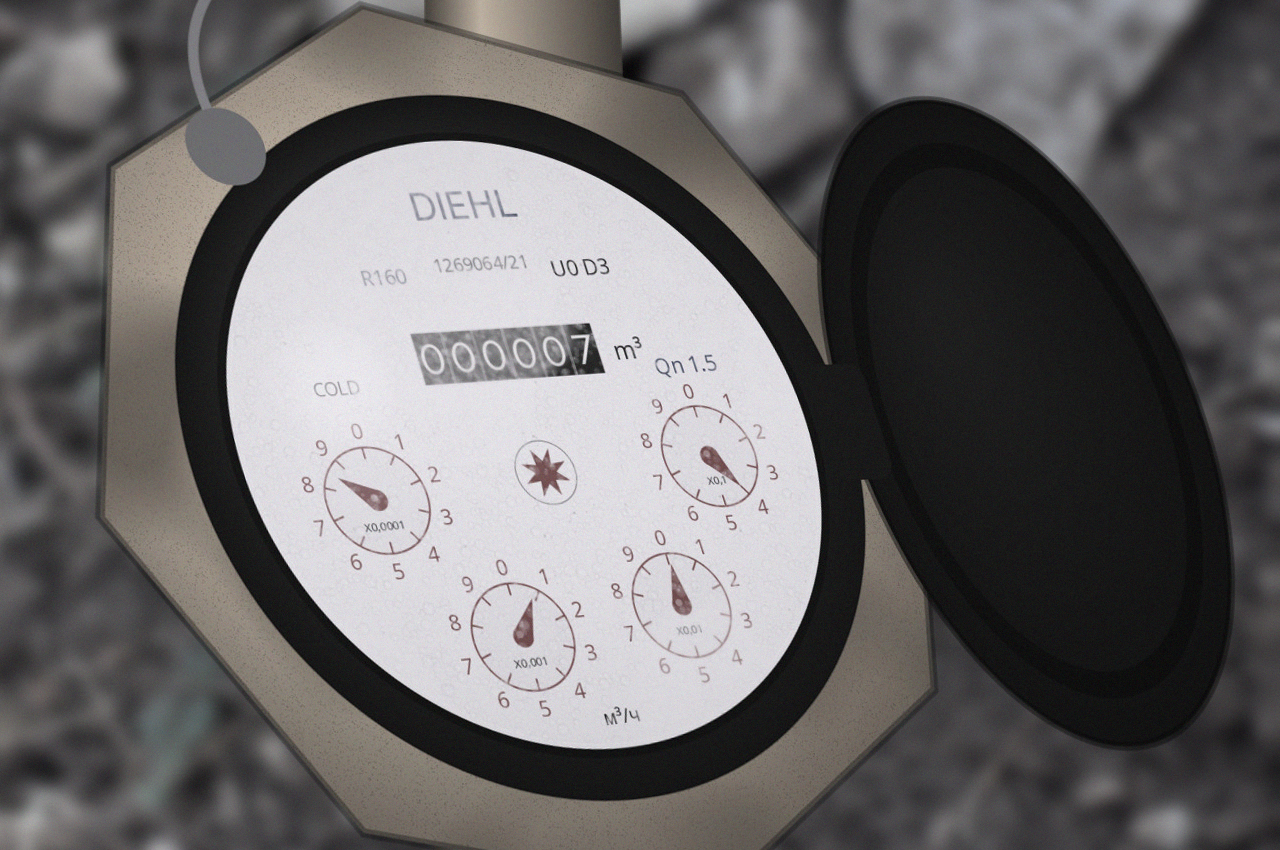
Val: m³ 7.4008
